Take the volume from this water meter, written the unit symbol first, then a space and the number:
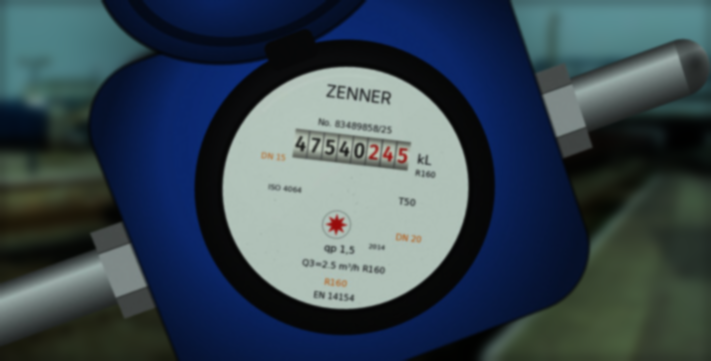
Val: kL 47540.245
